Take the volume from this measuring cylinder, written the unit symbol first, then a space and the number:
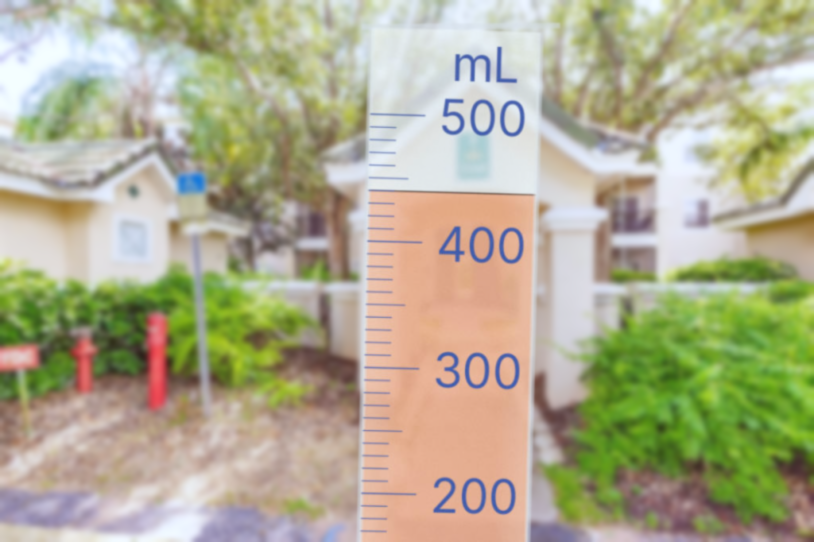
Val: mL 440
